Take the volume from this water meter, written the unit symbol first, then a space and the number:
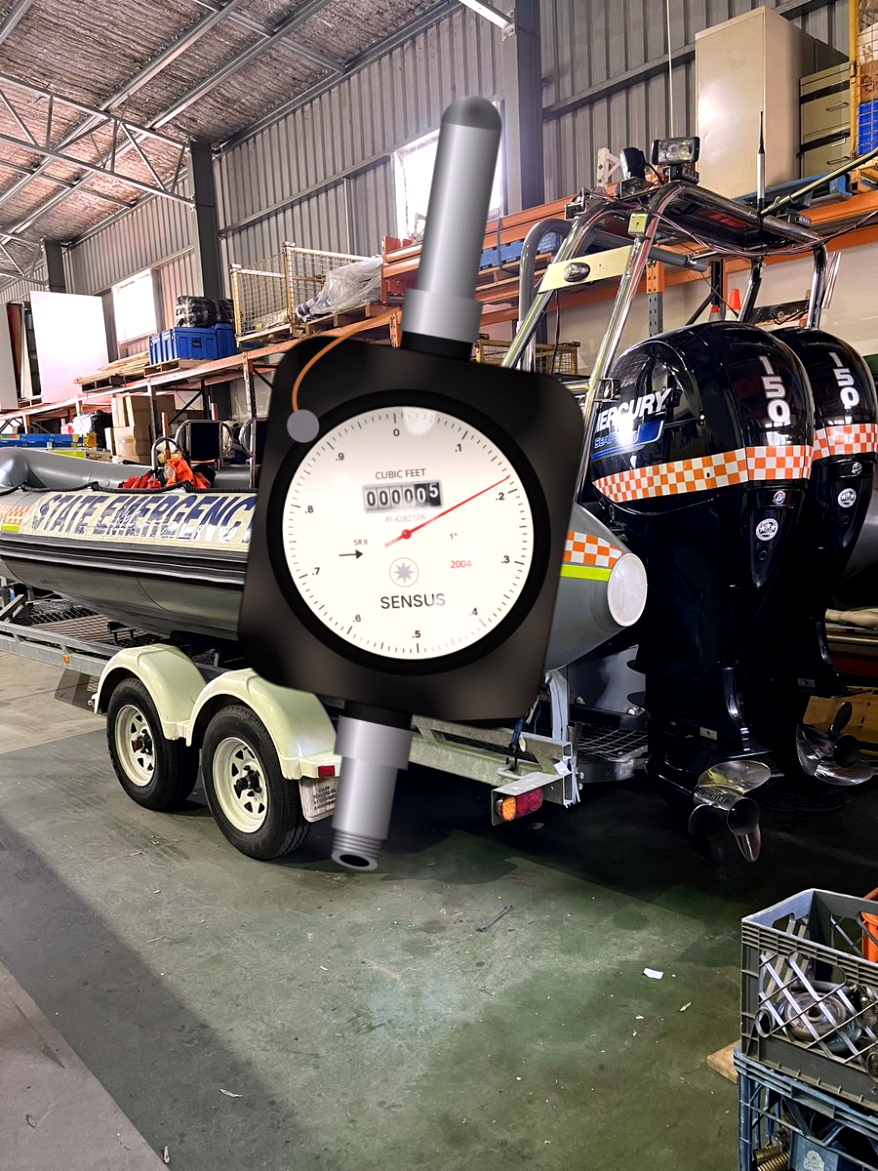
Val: ft³ 5.18
